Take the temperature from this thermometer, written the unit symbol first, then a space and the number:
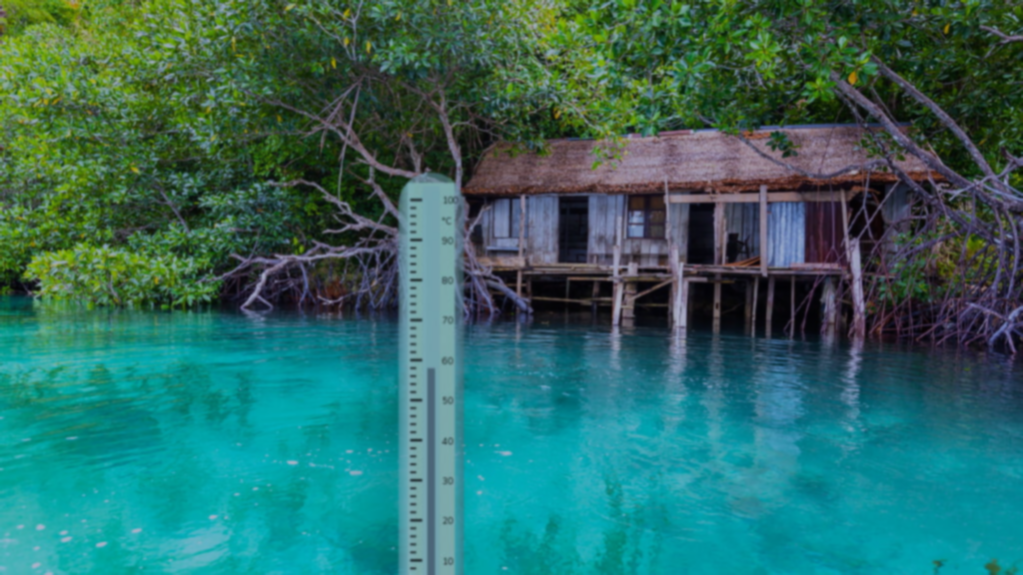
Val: °C 58
